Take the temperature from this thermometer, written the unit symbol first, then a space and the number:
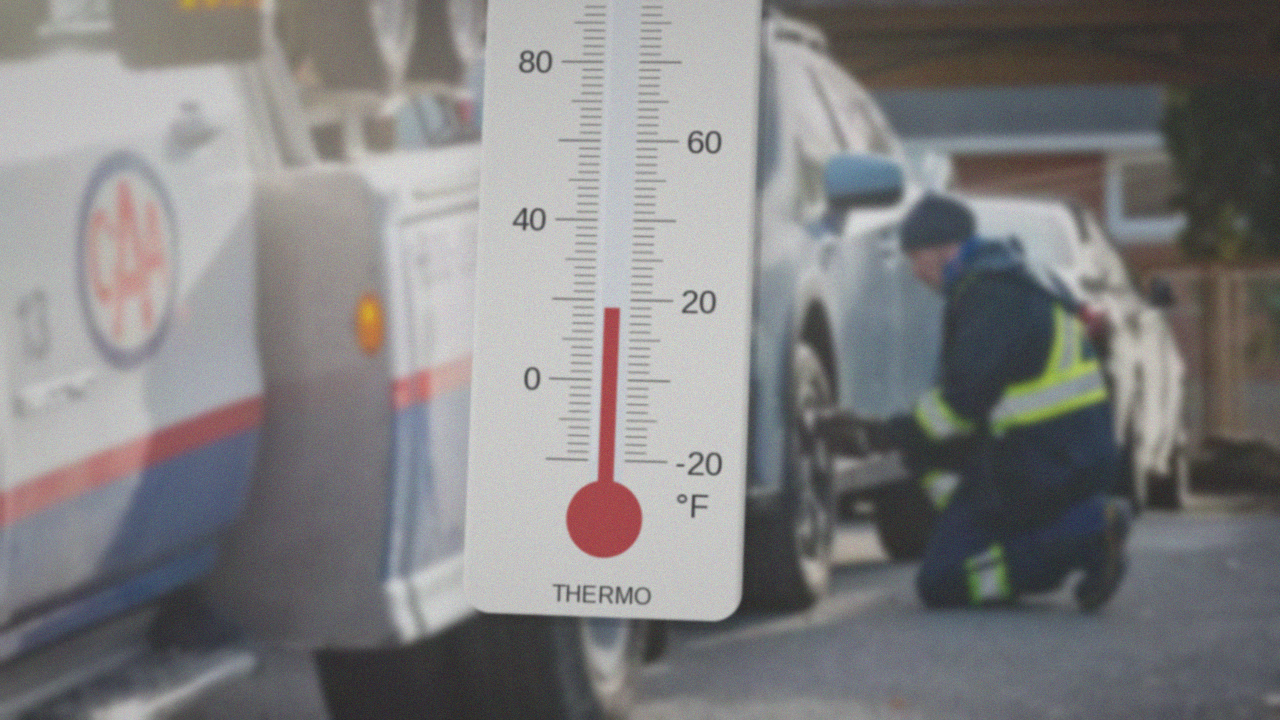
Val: °F 18
